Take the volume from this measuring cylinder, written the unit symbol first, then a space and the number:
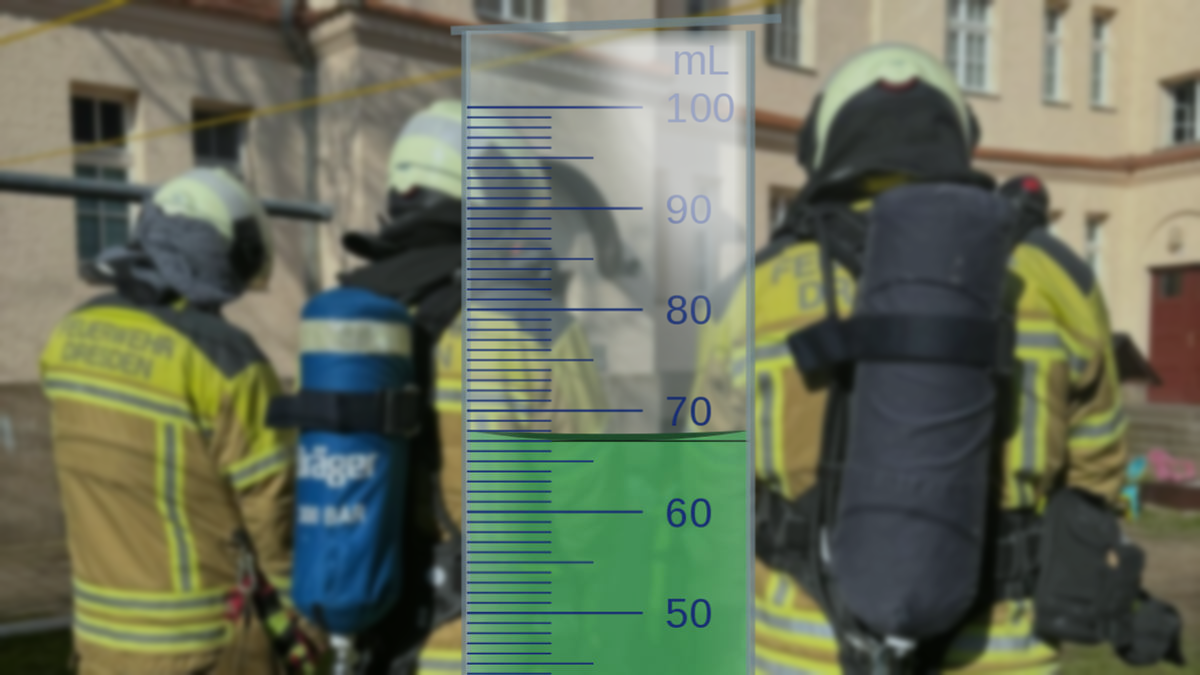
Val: mL 67
